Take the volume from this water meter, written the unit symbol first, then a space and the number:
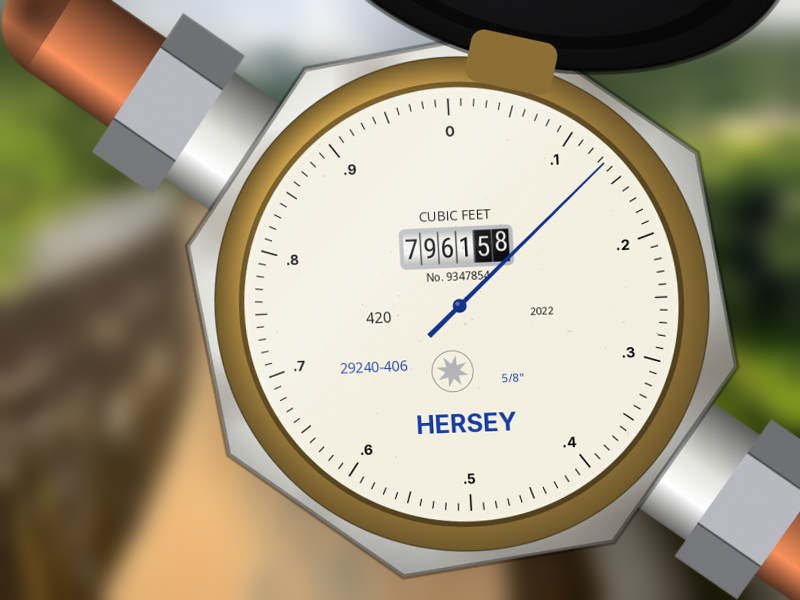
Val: ft³ 796158.13
